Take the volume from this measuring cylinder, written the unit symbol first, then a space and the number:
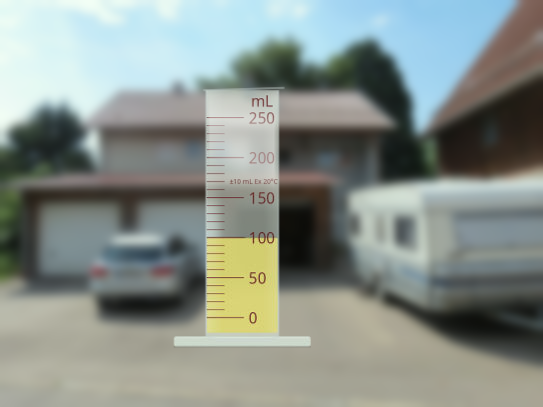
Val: mL 100
